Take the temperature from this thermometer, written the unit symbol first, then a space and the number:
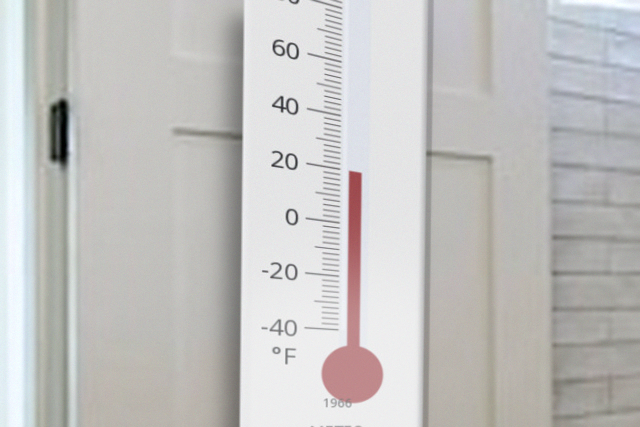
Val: °F 20
